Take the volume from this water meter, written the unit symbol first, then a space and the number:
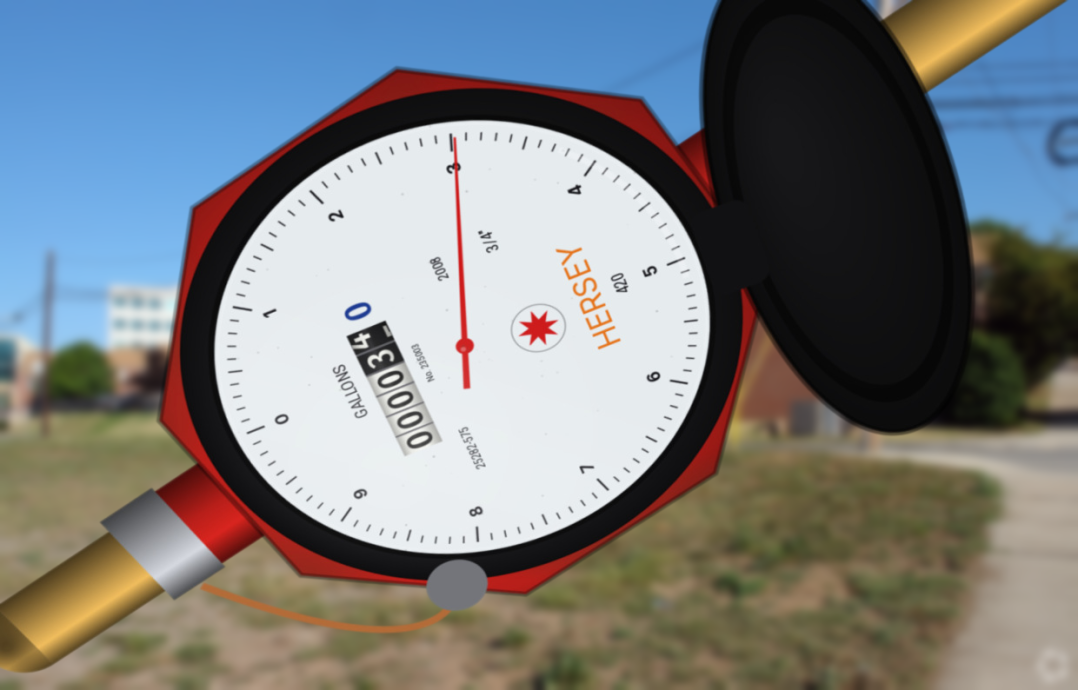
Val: gal 343.0
